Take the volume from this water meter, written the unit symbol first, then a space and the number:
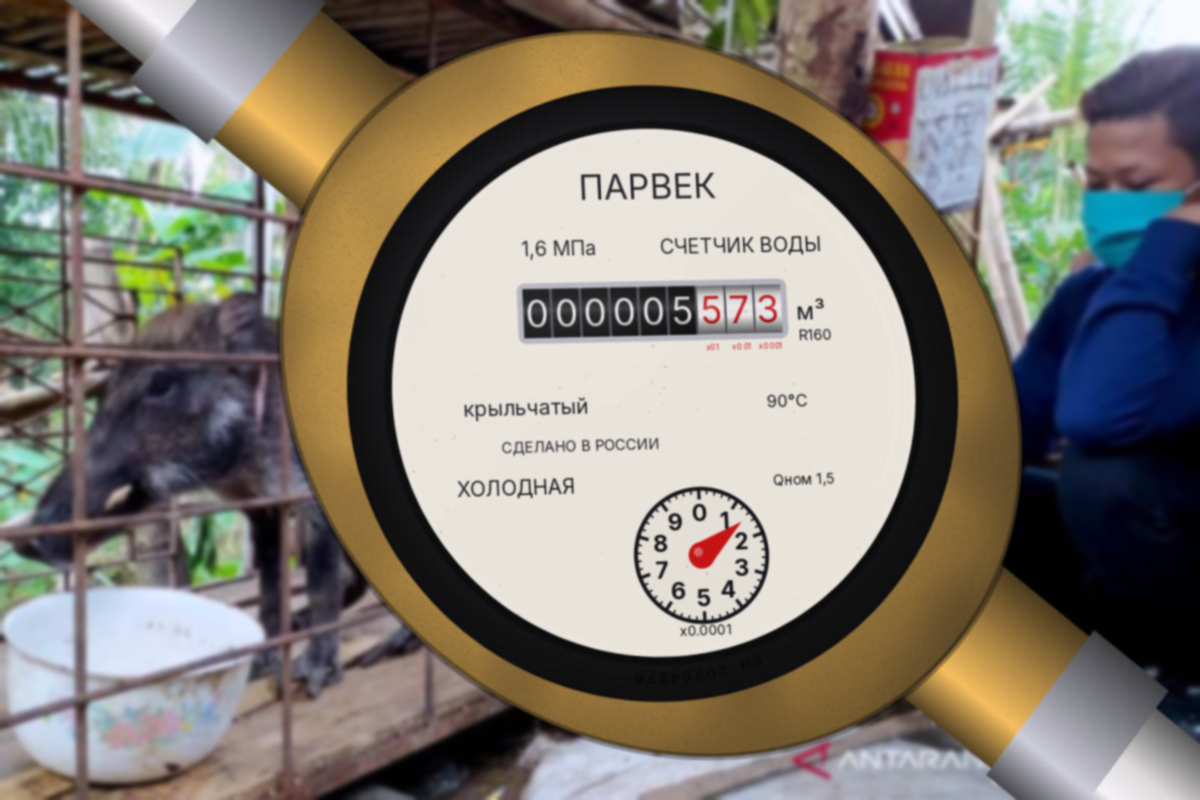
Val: m³ 5.5731
